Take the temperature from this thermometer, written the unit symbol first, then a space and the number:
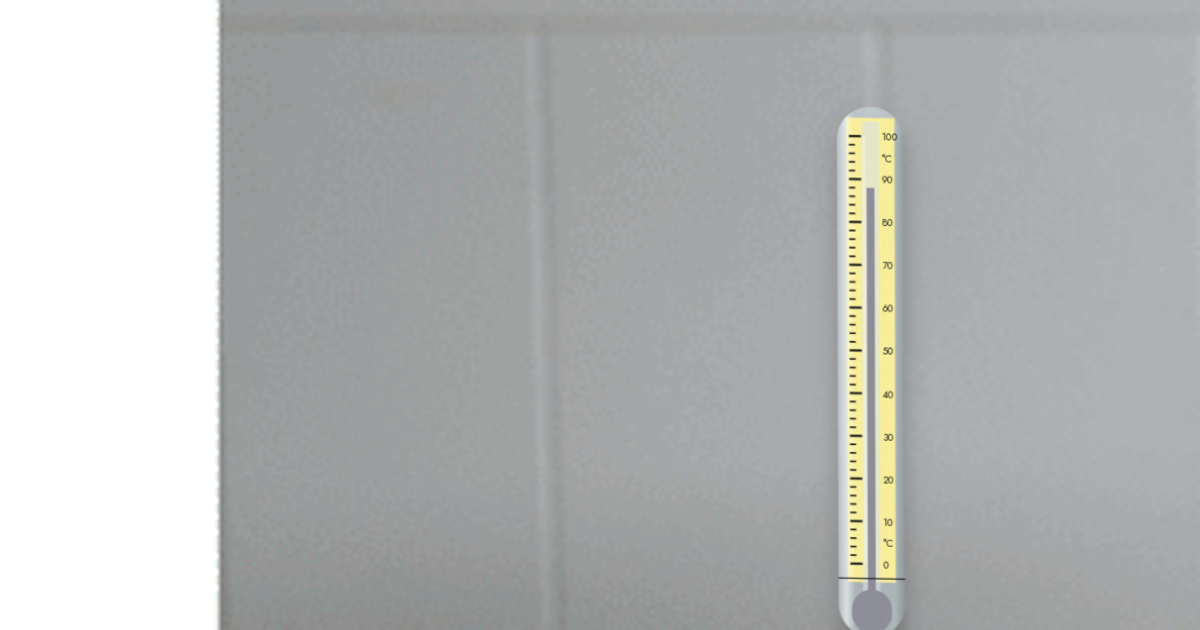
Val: °C 88
